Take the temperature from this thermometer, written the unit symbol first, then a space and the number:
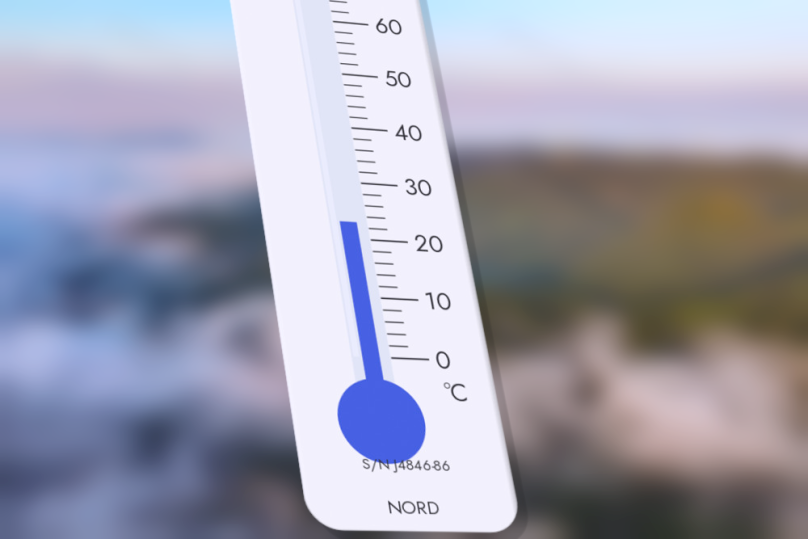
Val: °C 23
